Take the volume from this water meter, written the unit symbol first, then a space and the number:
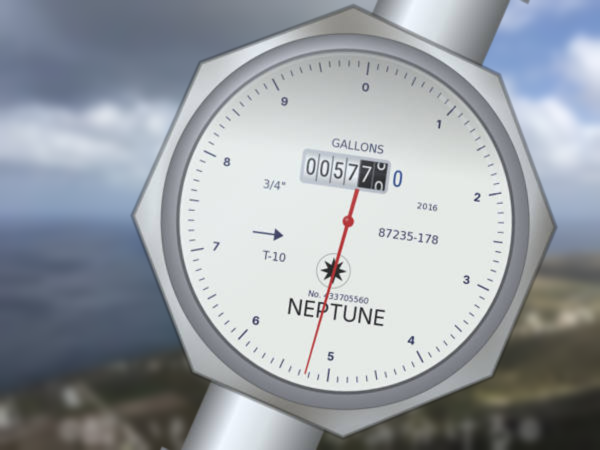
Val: gal 57785.2
